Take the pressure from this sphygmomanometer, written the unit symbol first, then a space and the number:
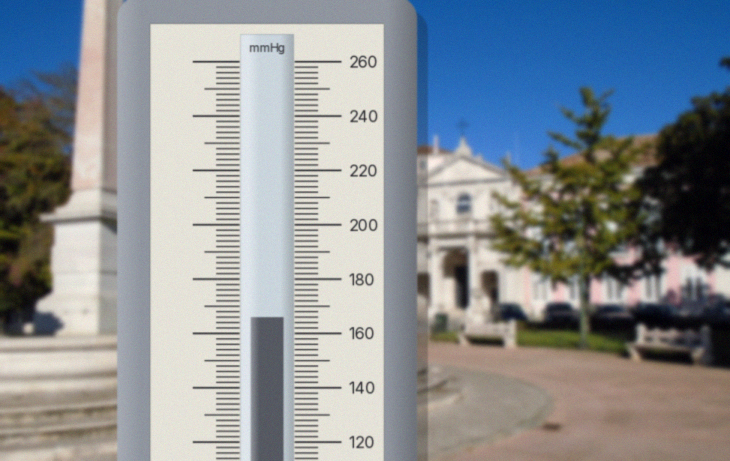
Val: mmHg 166
